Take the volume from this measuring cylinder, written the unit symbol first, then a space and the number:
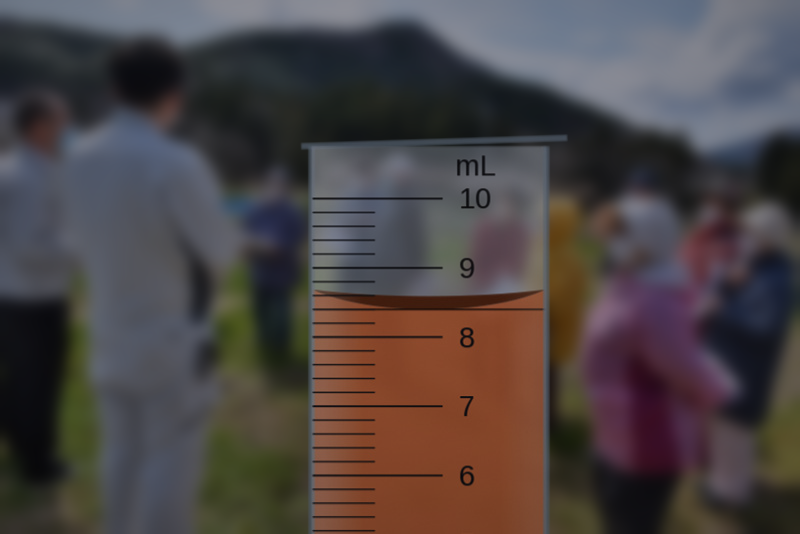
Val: mL 8.4
